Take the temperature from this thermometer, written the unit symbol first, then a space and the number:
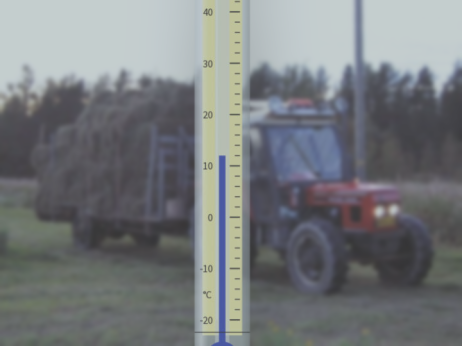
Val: °C 12
